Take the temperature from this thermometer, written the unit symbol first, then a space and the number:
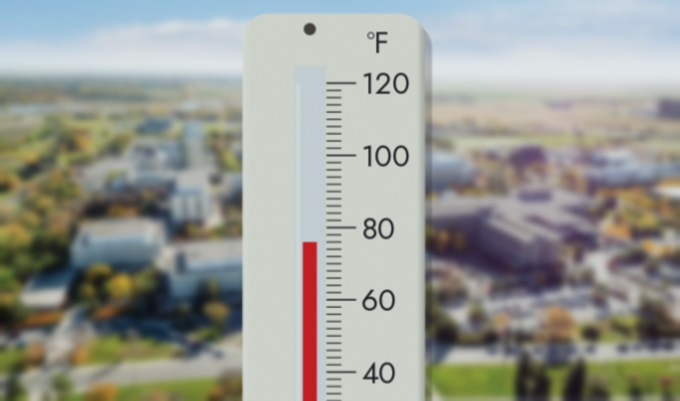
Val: °F 76
